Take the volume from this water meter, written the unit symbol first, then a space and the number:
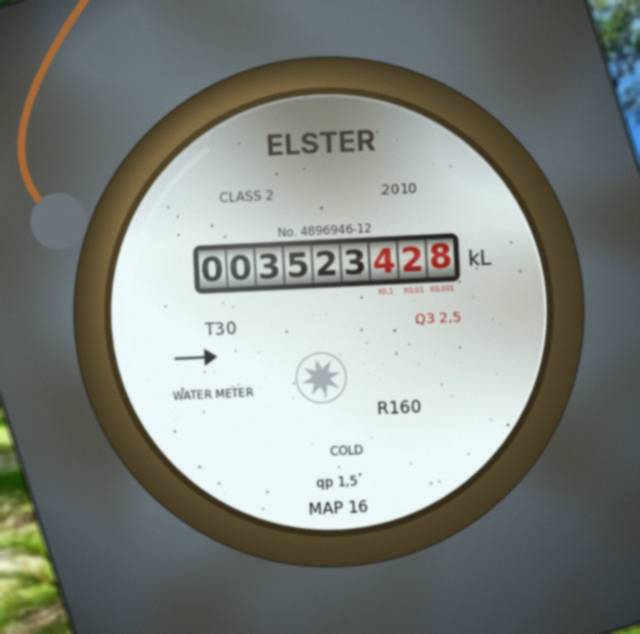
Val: kL 3523.428
